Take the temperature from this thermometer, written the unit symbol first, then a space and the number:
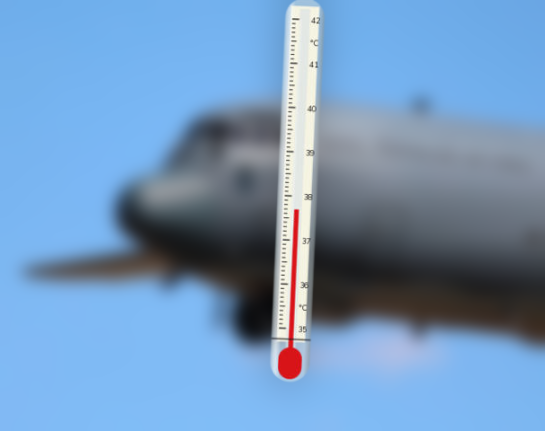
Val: °C 37.7
